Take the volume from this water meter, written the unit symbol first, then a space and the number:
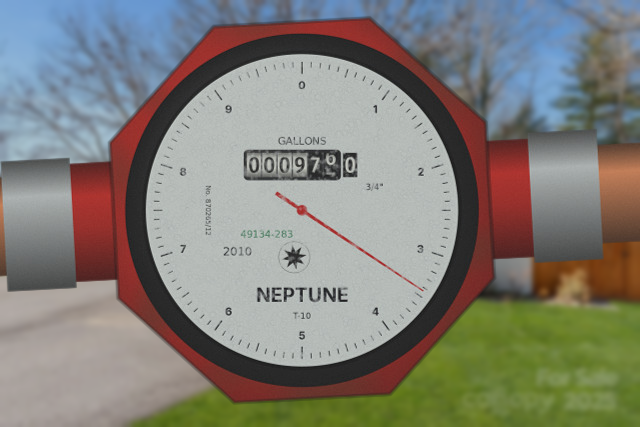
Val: gal 9763.4
